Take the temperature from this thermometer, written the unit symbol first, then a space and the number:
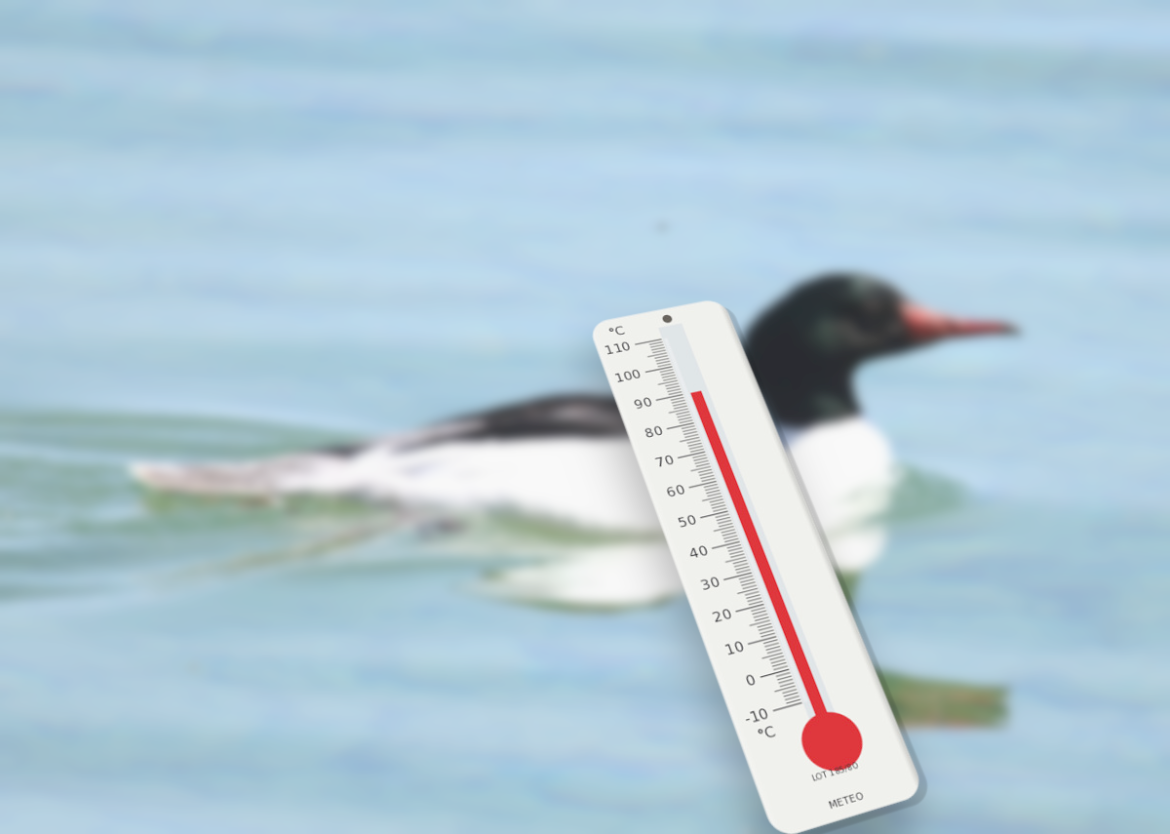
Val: °C 90
